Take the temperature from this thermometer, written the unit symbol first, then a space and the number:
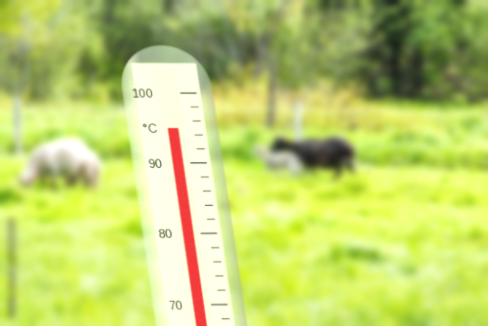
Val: °C 95
